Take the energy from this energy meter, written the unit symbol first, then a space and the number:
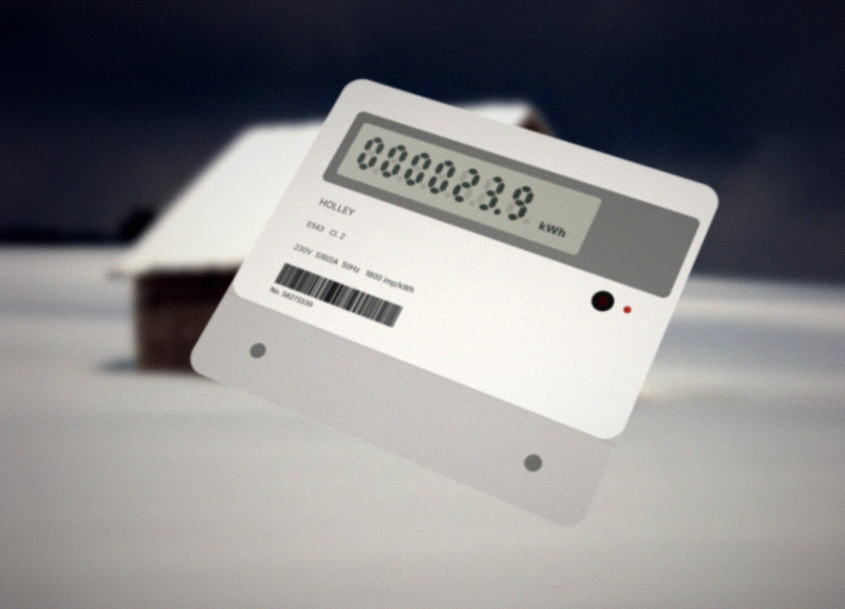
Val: kWh 23.9
